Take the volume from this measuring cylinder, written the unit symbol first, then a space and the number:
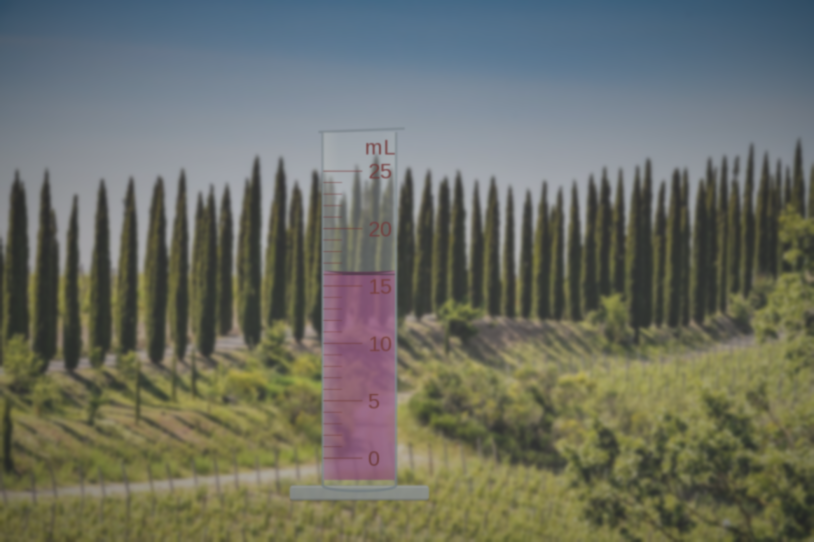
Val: mL 16
